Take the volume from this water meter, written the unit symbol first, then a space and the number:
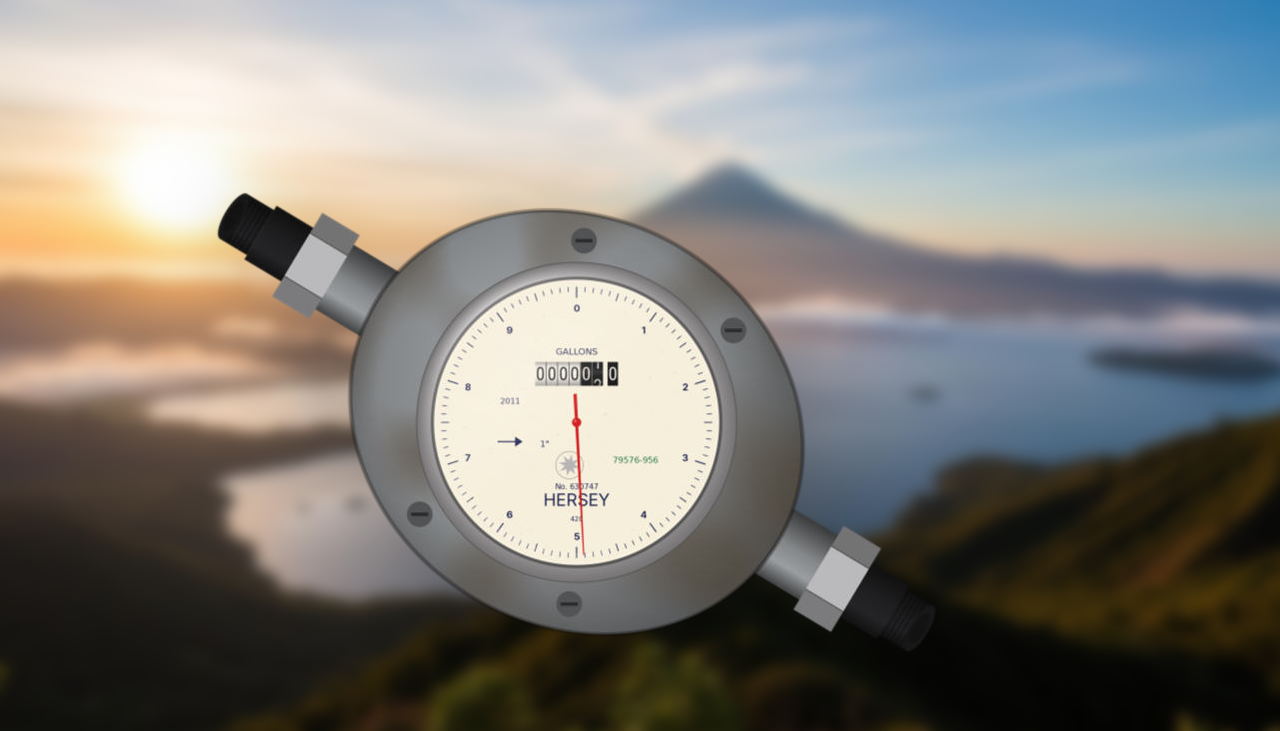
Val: gal 14.9
